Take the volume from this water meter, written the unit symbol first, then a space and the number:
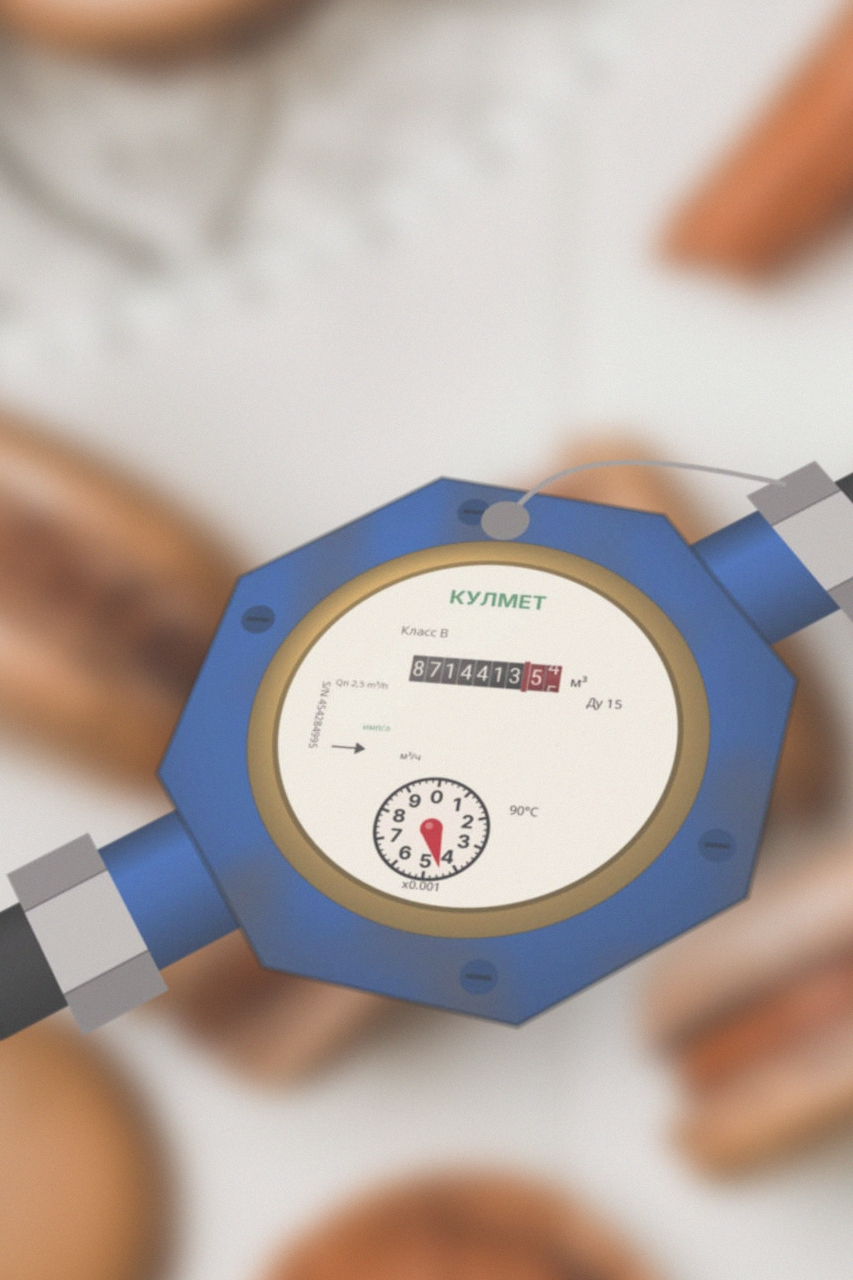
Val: m³ 8714413.544
